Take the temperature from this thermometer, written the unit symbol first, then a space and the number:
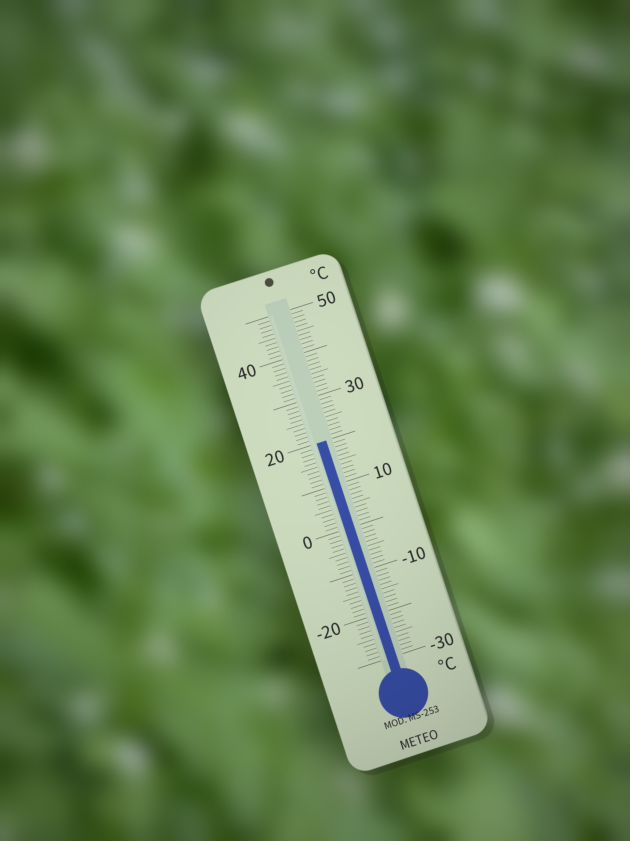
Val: °C 20
